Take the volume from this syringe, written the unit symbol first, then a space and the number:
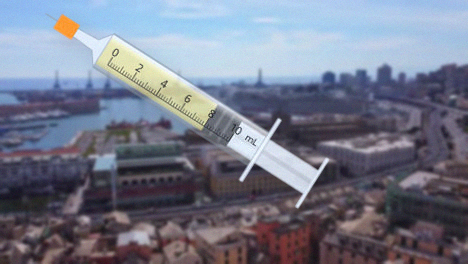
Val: mL 8
